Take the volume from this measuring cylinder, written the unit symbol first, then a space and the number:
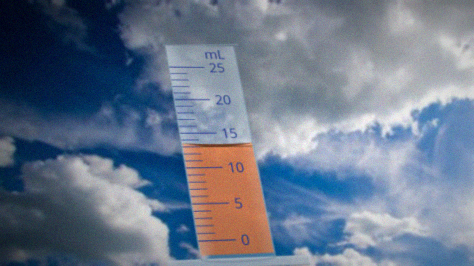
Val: mL 13
